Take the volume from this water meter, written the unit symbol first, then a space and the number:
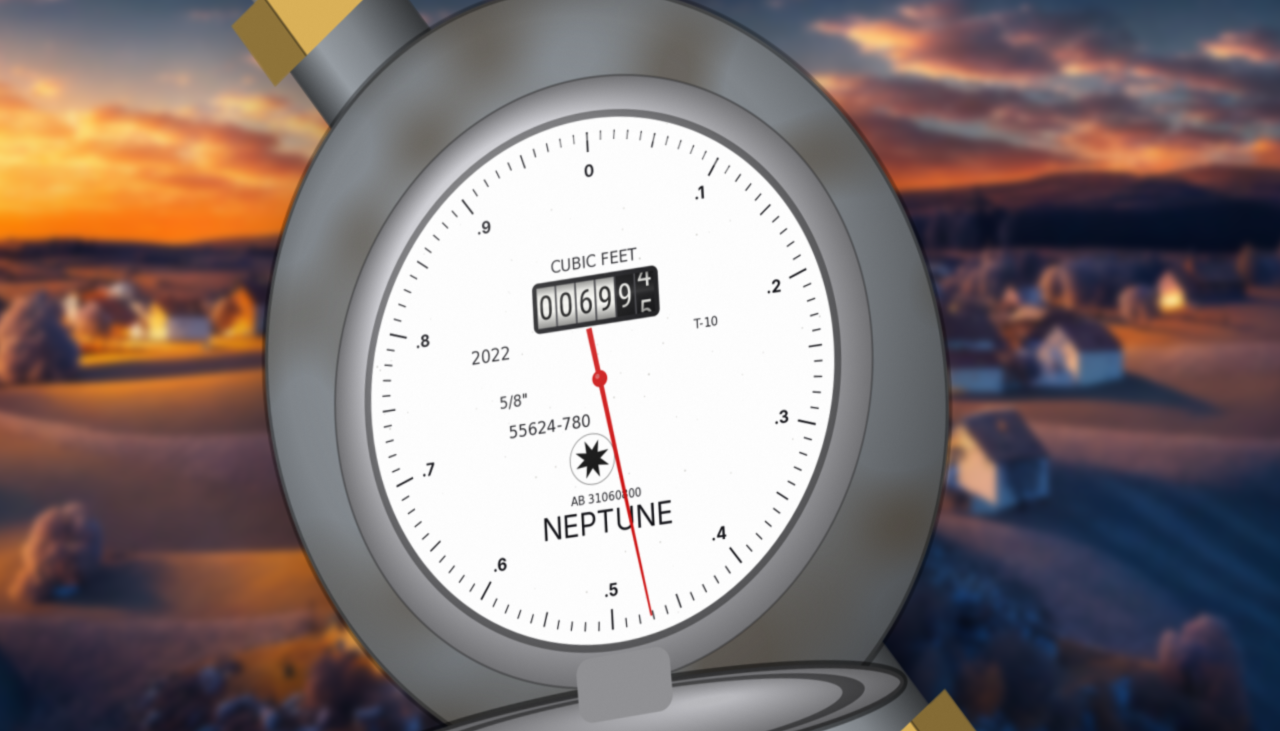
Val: ft³ 6994.47
